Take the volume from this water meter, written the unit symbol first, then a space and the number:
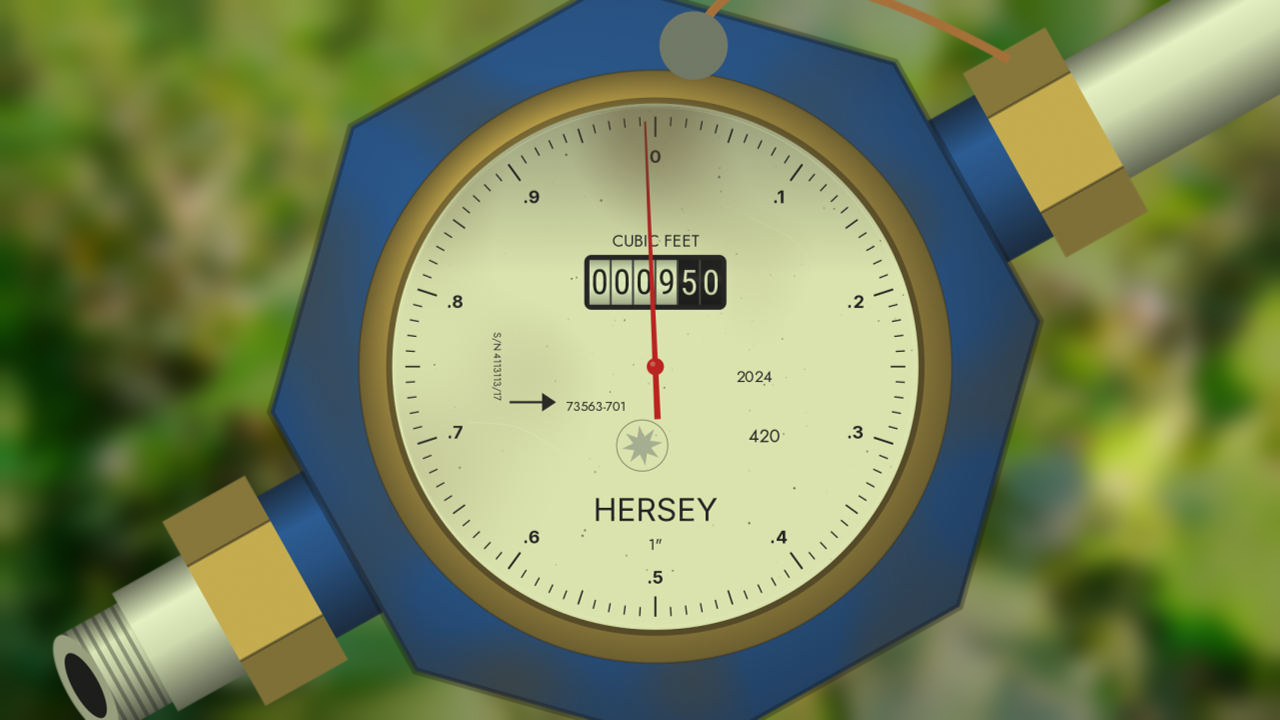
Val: ft³ 949.99
